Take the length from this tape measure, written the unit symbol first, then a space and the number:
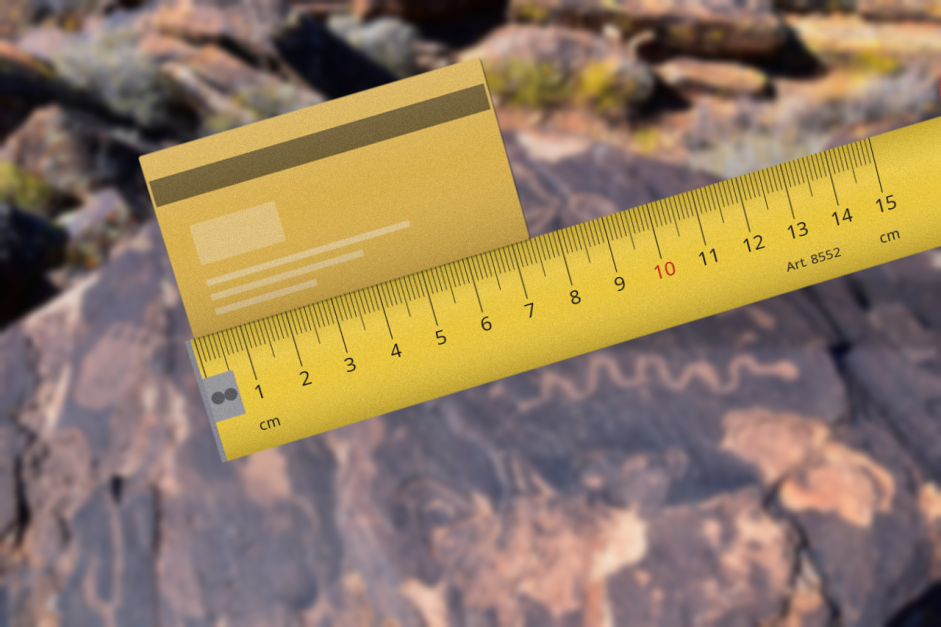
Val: cm 7.4
